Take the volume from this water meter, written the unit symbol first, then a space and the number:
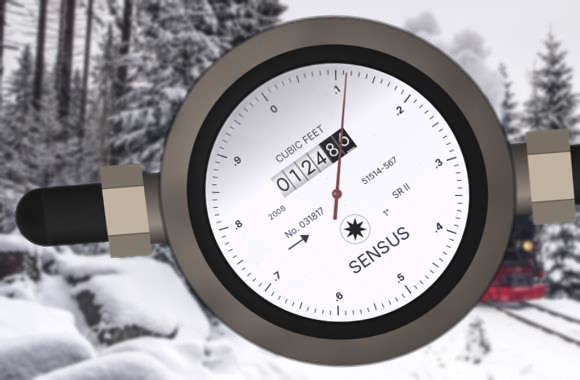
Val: ft³ 12486.11
